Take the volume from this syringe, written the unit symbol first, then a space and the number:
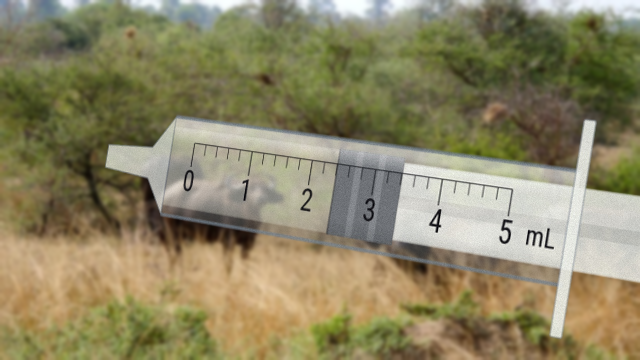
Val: mL 2.4
